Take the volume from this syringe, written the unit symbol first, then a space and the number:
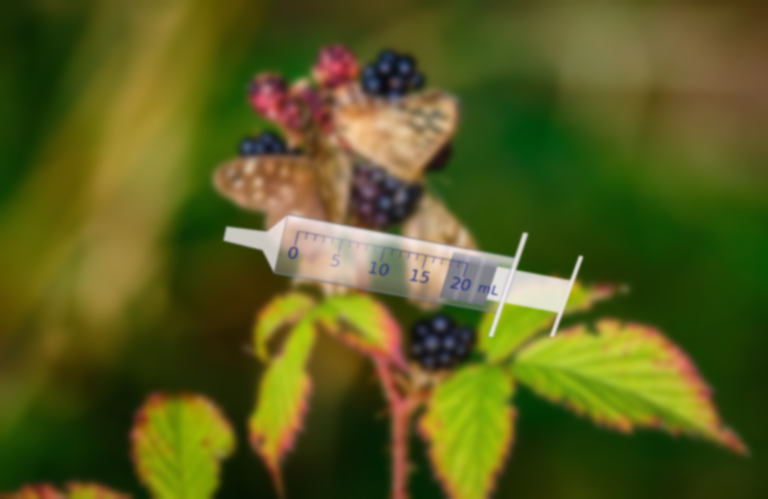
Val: mL 18
